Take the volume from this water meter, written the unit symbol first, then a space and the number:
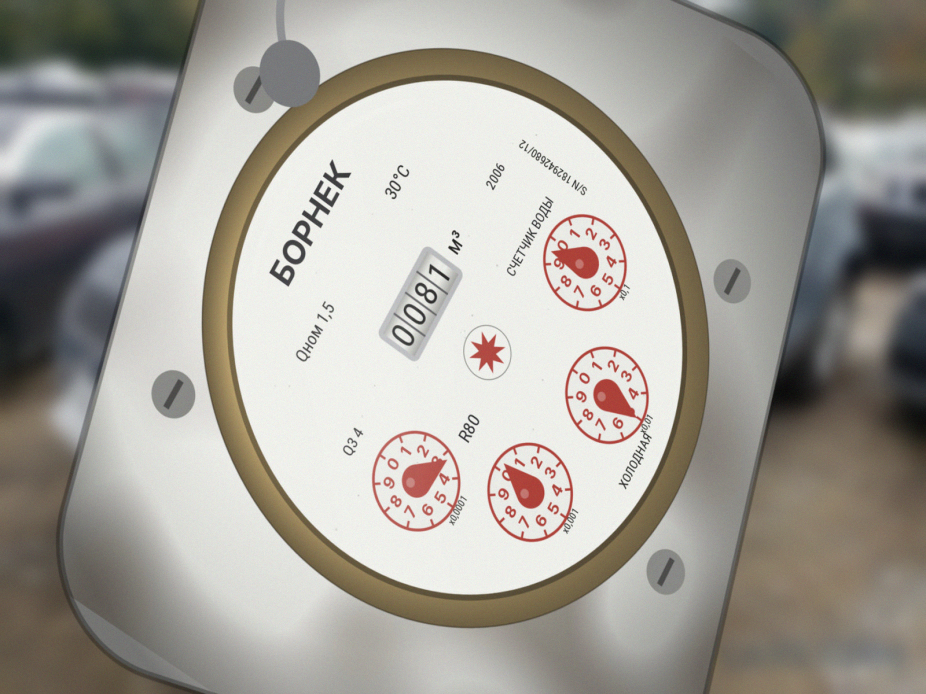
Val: m³ 80.9503
